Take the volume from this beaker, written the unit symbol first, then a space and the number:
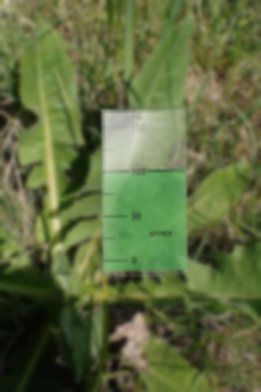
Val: mL 100
